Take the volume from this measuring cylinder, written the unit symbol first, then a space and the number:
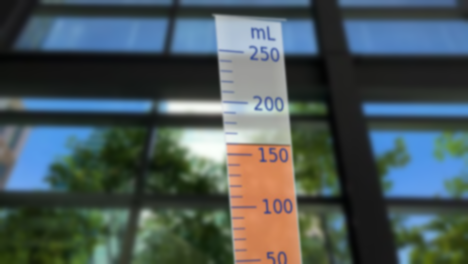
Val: mL 160
